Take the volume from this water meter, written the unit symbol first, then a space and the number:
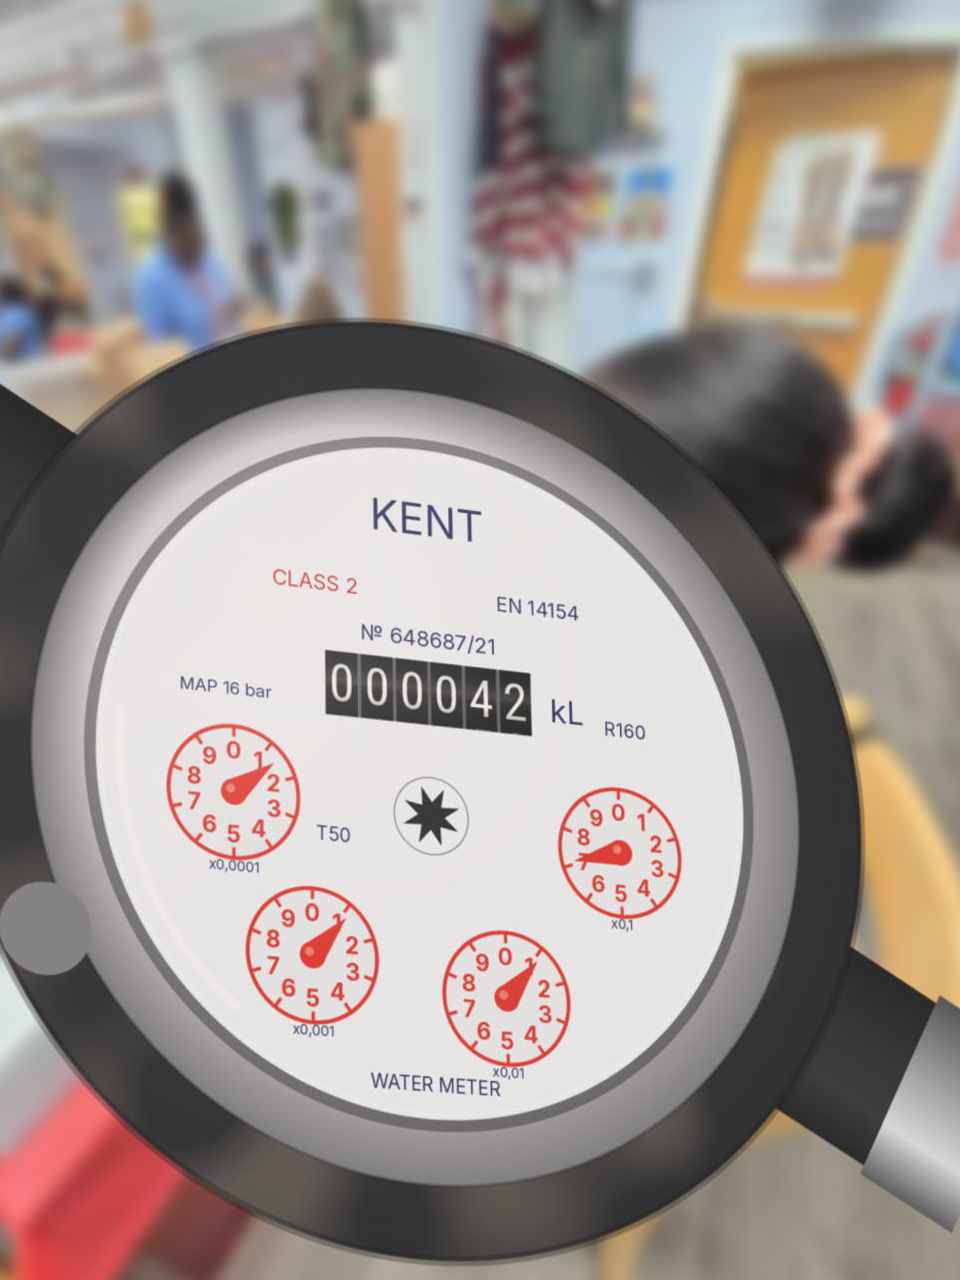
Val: kL 42.7111
